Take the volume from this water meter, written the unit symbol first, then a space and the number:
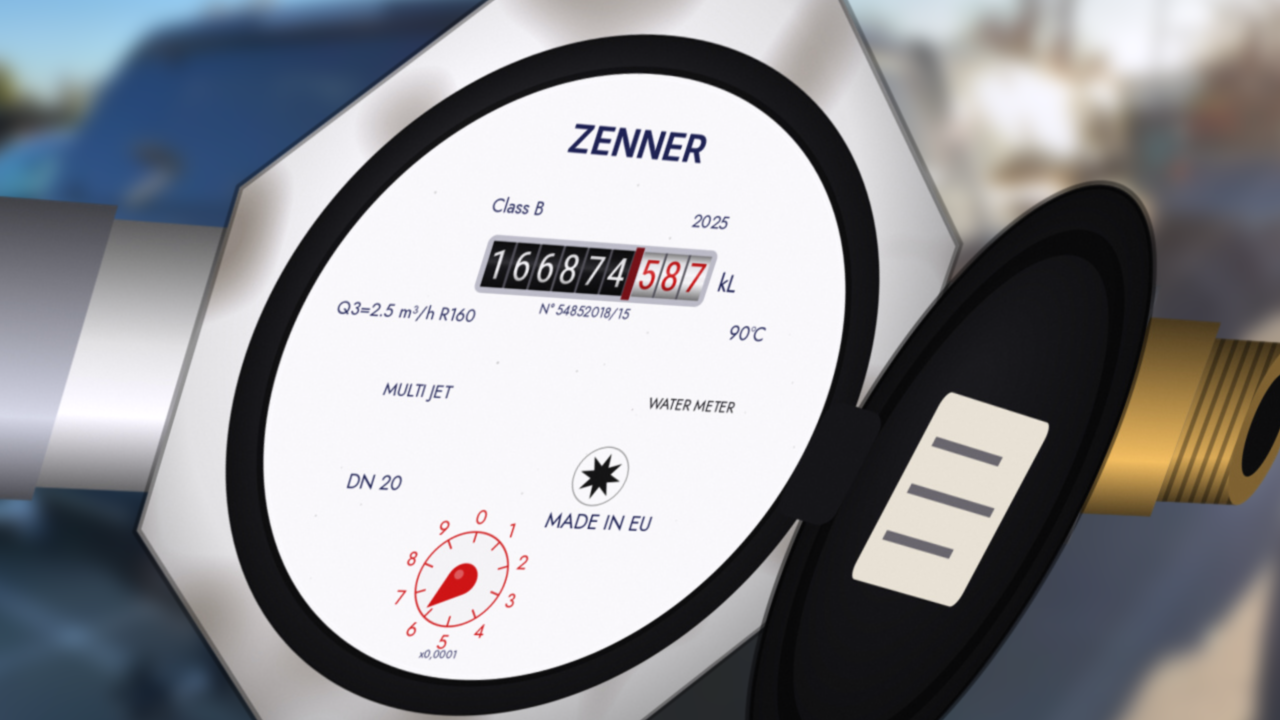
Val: kL 166874.5876
